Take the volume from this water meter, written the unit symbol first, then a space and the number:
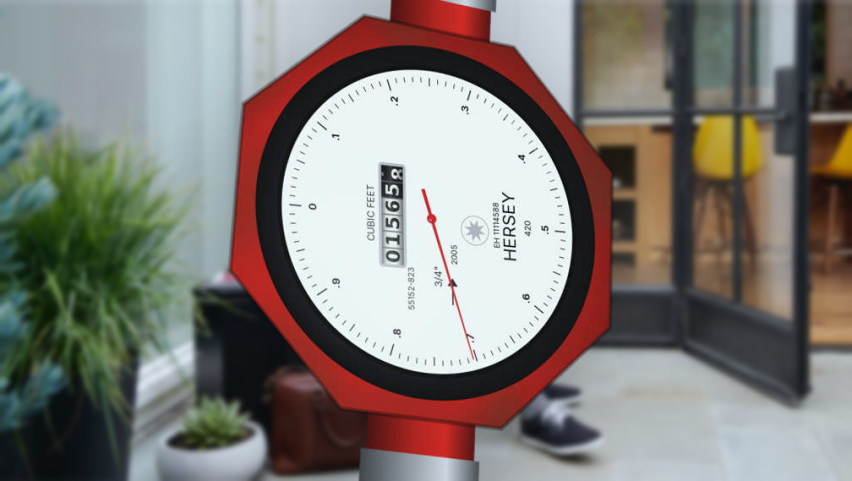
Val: ft³ 15657.70
